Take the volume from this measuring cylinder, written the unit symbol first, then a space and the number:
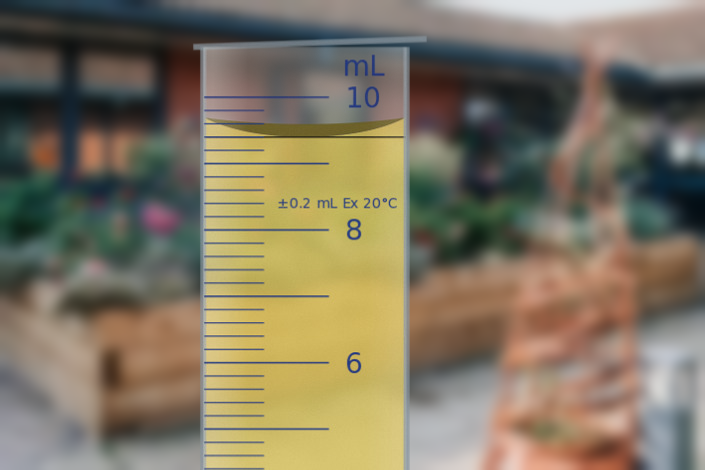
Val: mL 9.4
